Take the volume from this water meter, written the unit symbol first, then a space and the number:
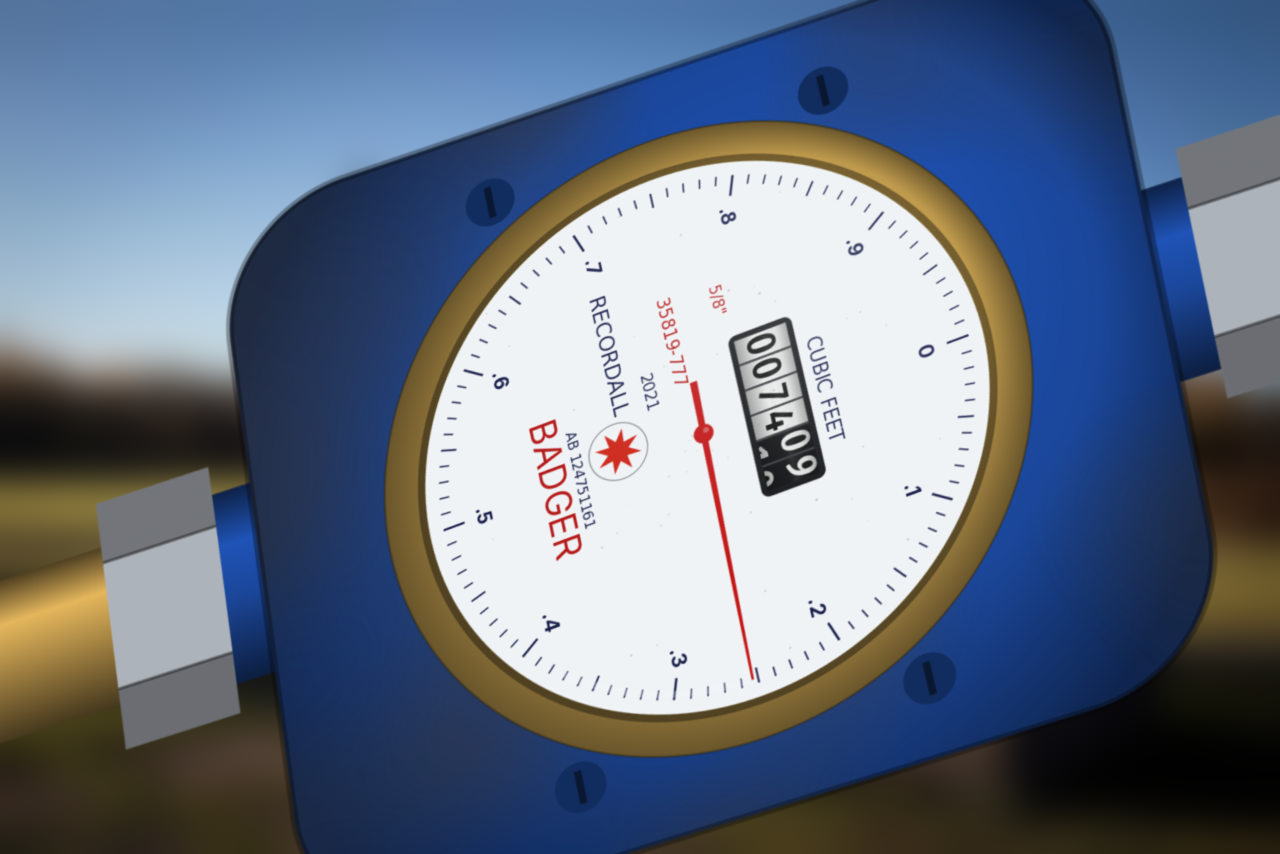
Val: ft³ 7409.25
